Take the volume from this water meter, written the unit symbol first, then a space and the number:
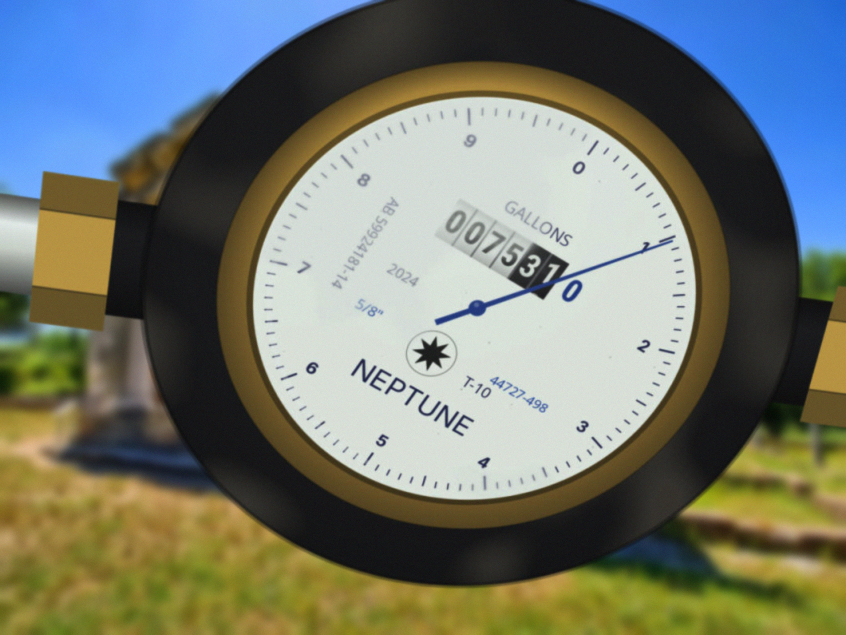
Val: gal 75311.0
